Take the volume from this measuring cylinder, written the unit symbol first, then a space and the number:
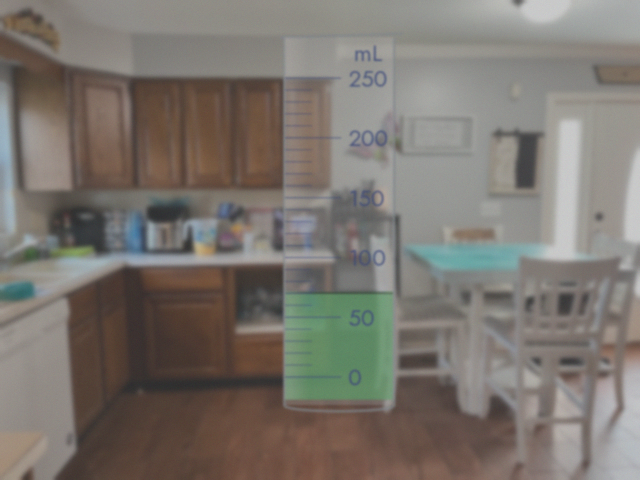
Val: mL 70
